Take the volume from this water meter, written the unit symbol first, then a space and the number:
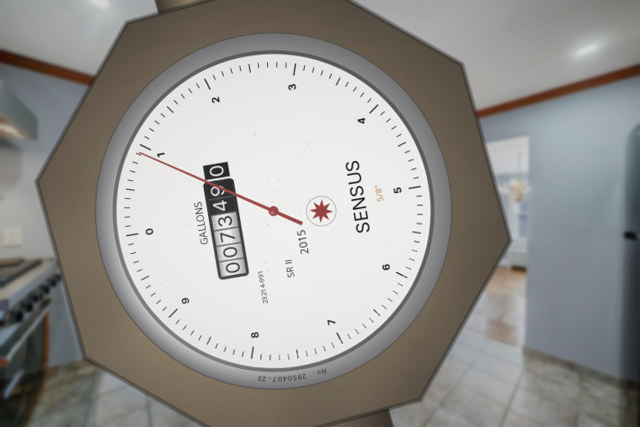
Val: gal 73490.9
